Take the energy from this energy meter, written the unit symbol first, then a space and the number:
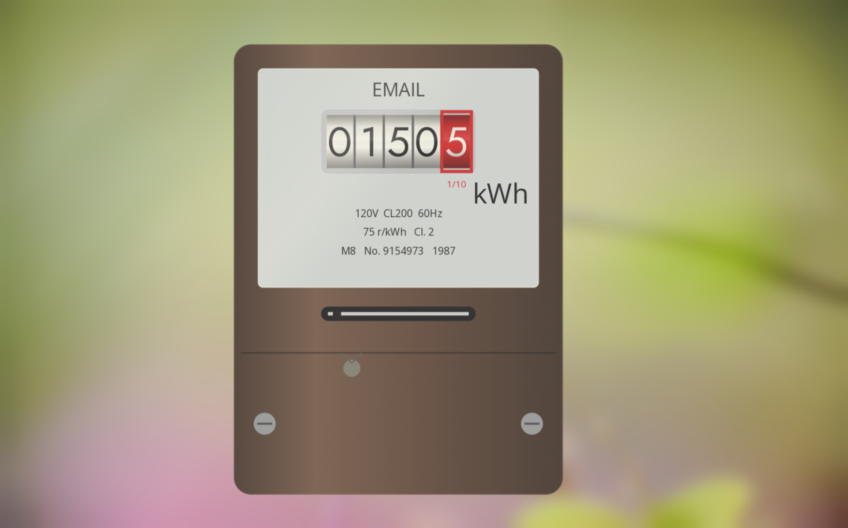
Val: kWh 150.5
